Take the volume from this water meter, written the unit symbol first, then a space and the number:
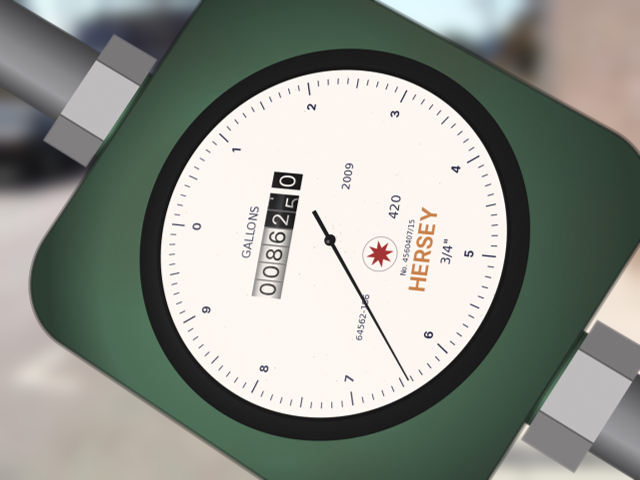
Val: gal 86246.4
